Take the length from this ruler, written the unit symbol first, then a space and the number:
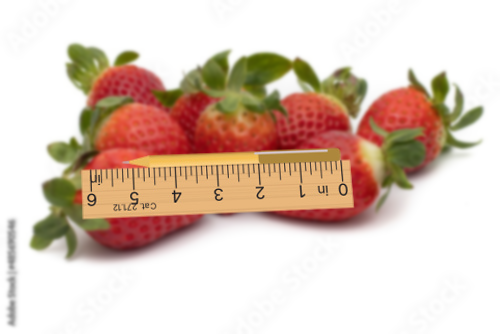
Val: in 5.25
